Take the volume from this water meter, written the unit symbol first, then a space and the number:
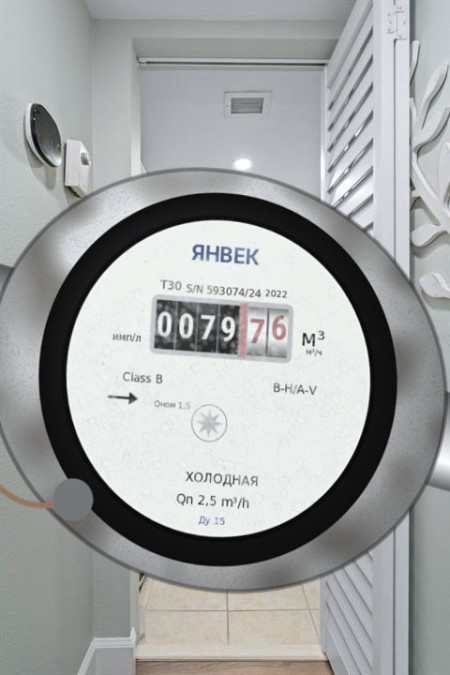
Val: m³ 79.76
